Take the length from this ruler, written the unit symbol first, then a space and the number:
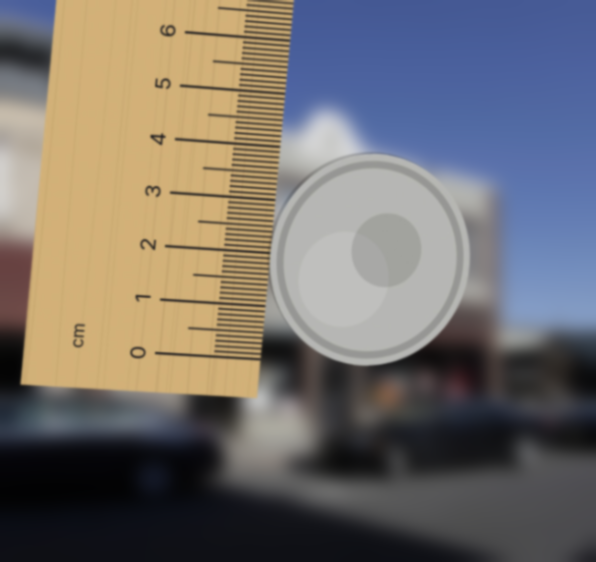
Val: cm 4
